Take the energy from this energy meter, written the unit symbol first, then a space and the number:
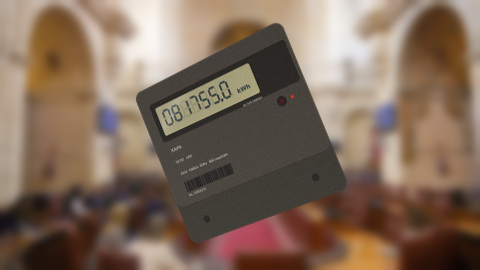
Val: kWh 81755.0
